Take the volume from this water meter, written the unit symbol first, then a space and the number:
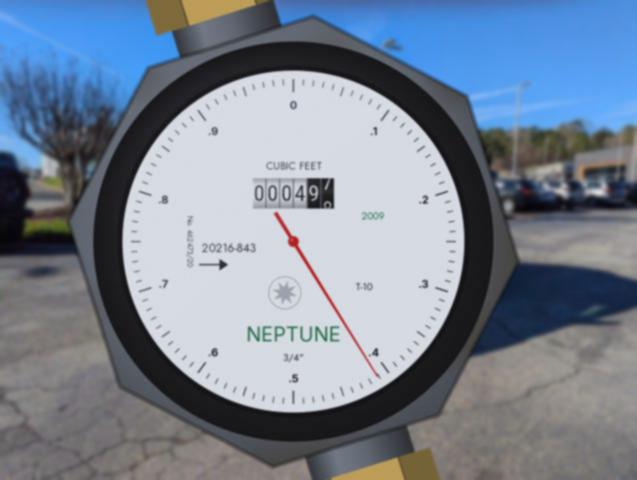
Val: ft³ 497.41
